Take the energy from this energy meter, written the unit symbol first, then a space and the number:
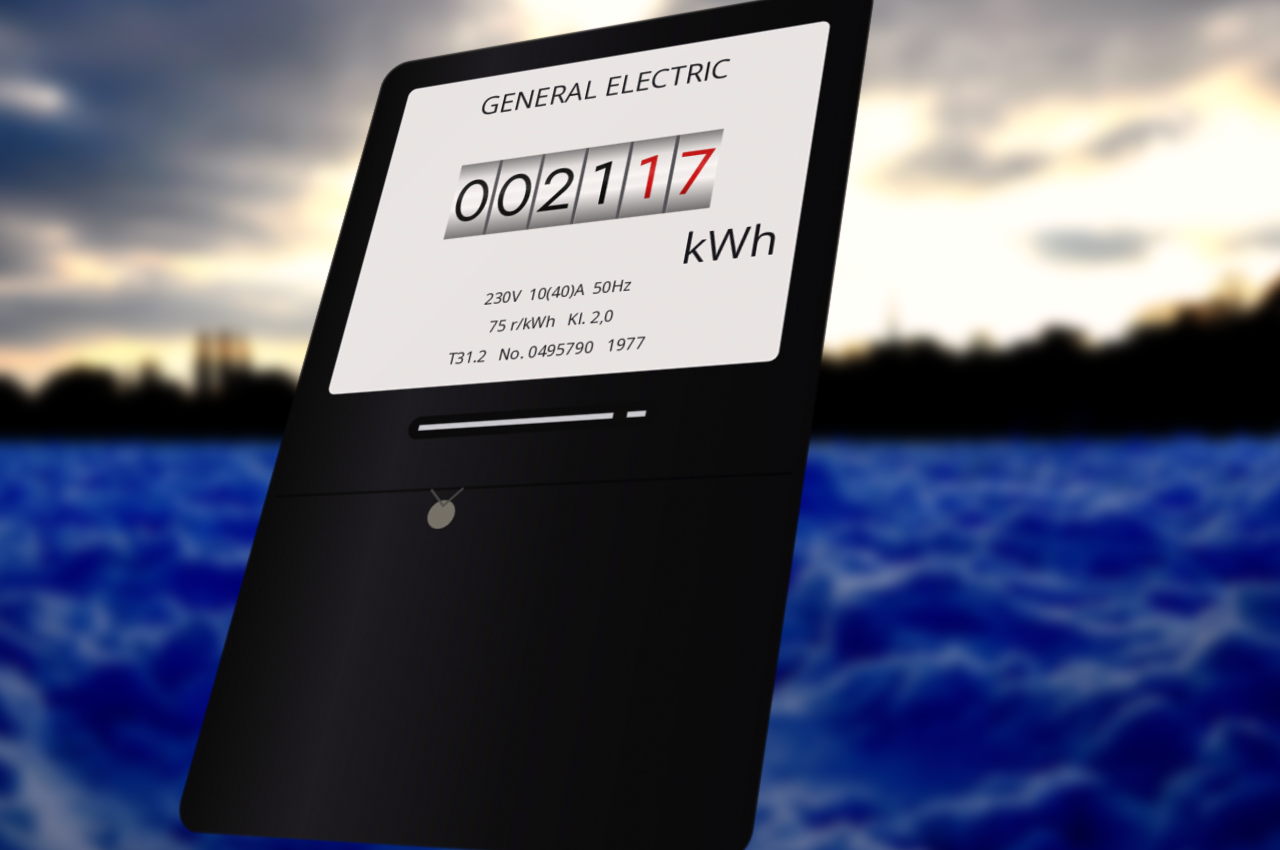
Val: kWh 21.17
